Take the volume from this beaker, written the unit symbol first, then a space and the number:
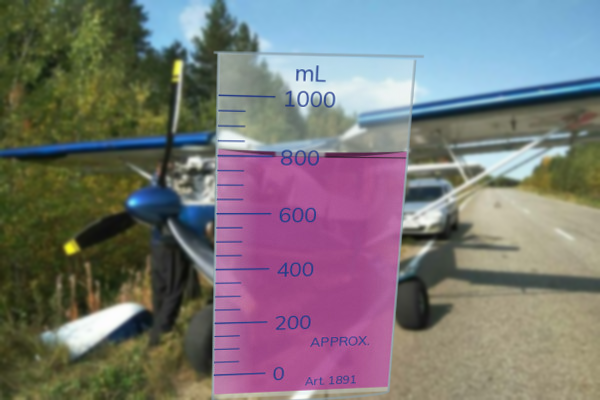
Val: mL 800
